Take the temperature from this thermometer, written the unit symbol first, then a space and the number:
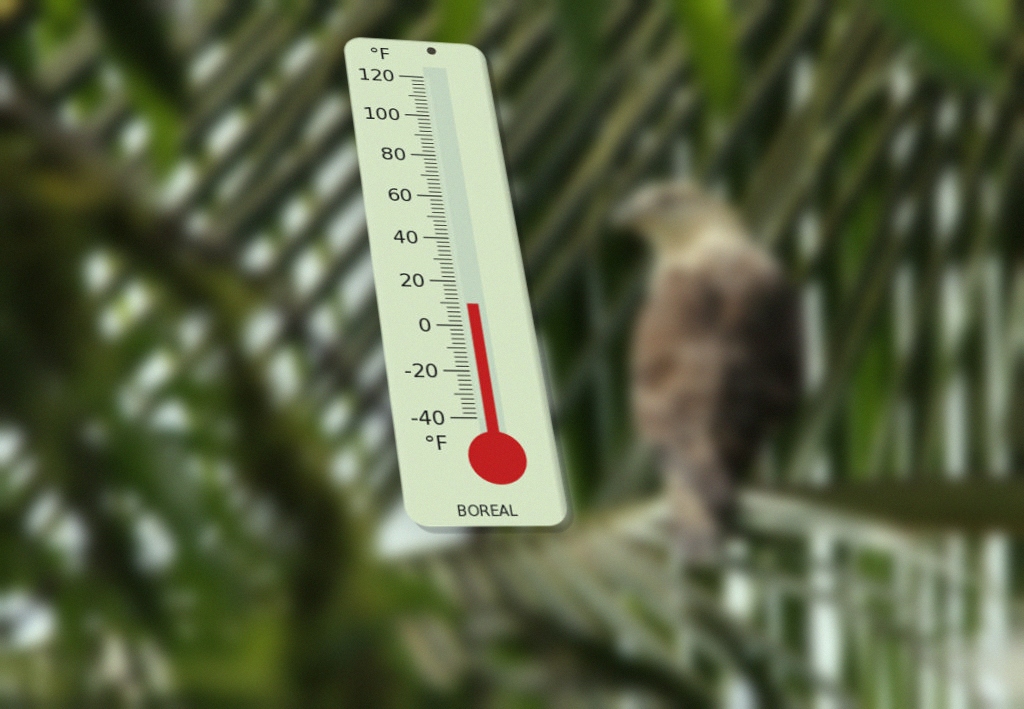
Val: °F 10
